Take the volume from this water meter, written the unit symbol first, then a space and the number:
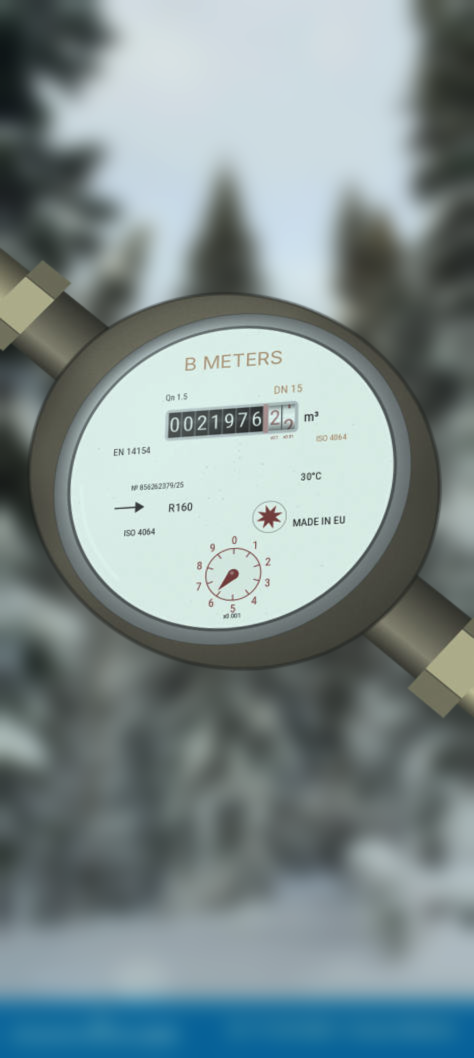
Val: m³ 21976.216
